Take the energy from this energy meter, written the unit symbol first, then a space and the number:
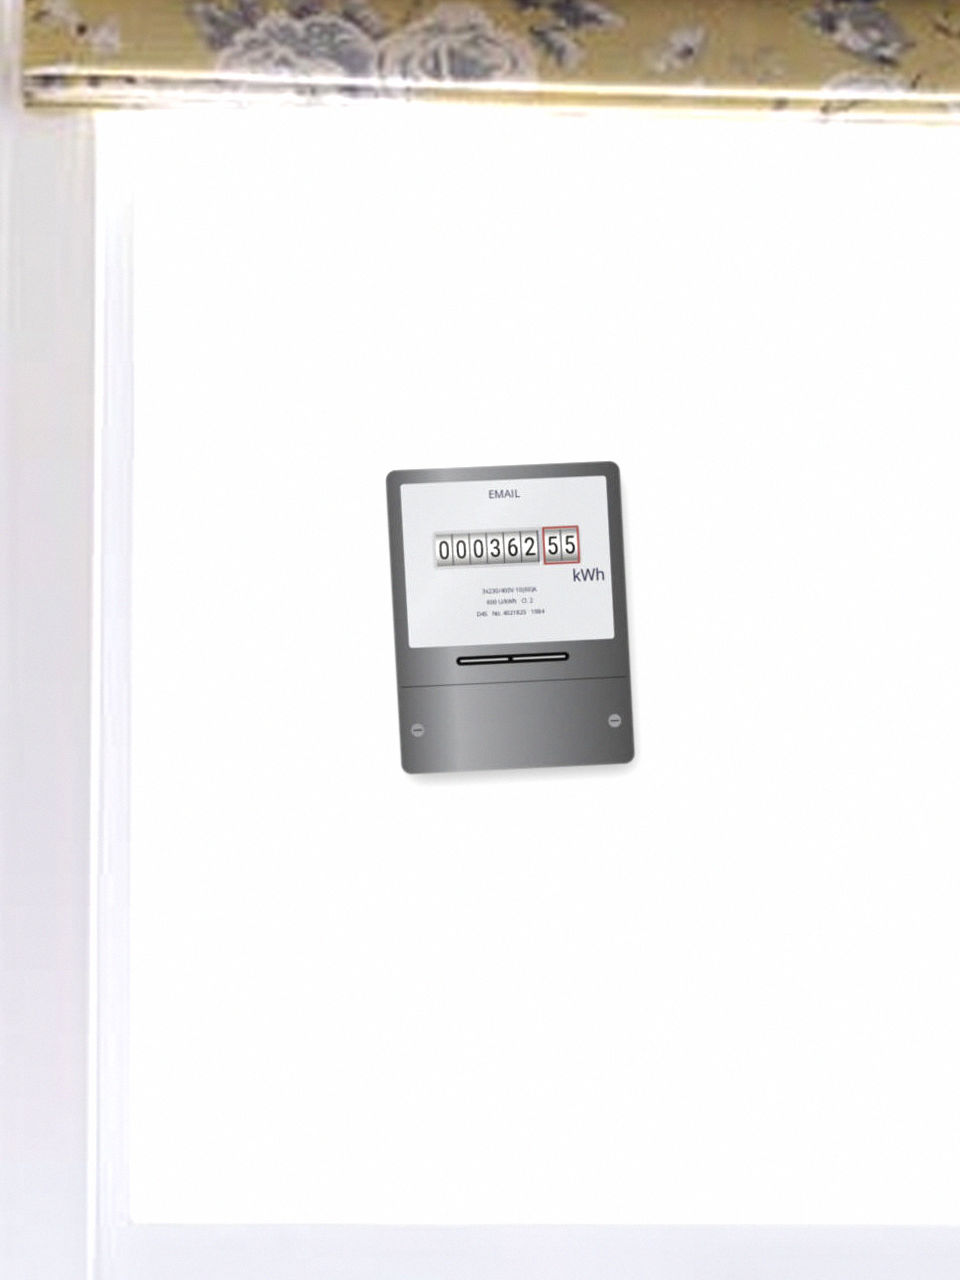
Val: kWh 362.55
